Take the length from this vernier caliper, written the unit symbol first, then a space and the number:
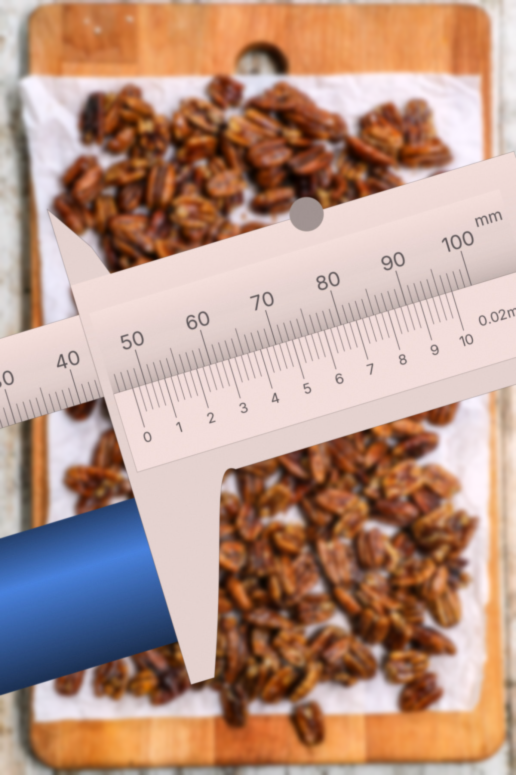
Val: mm 48.0
